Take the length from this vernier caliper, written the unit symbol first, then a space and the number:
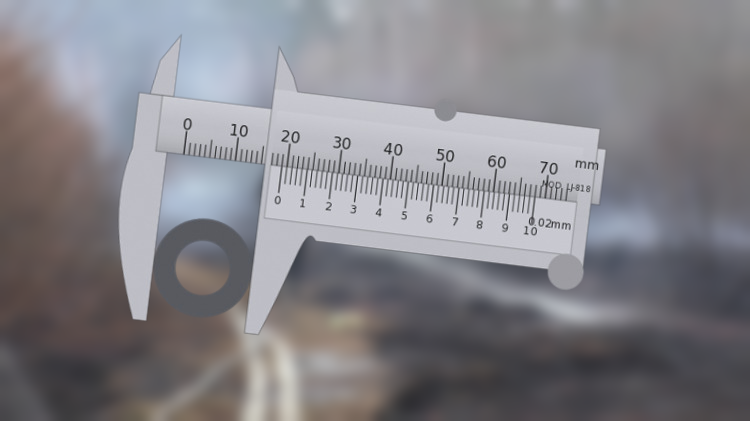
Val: mm 19.0
